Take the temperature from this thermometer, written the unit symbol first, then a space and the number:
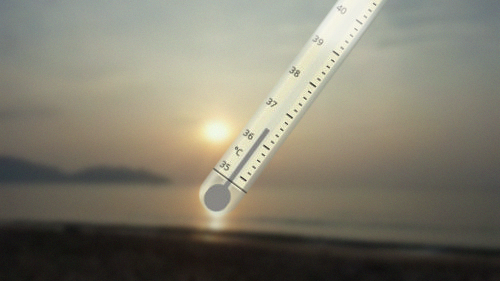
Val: °C 36.4
